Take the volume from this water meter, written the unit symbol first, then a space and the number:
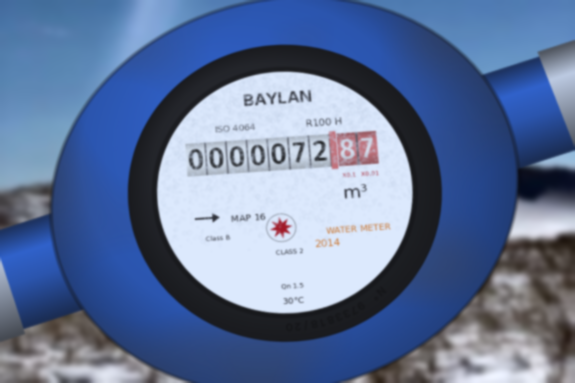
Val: m³ 72.87
